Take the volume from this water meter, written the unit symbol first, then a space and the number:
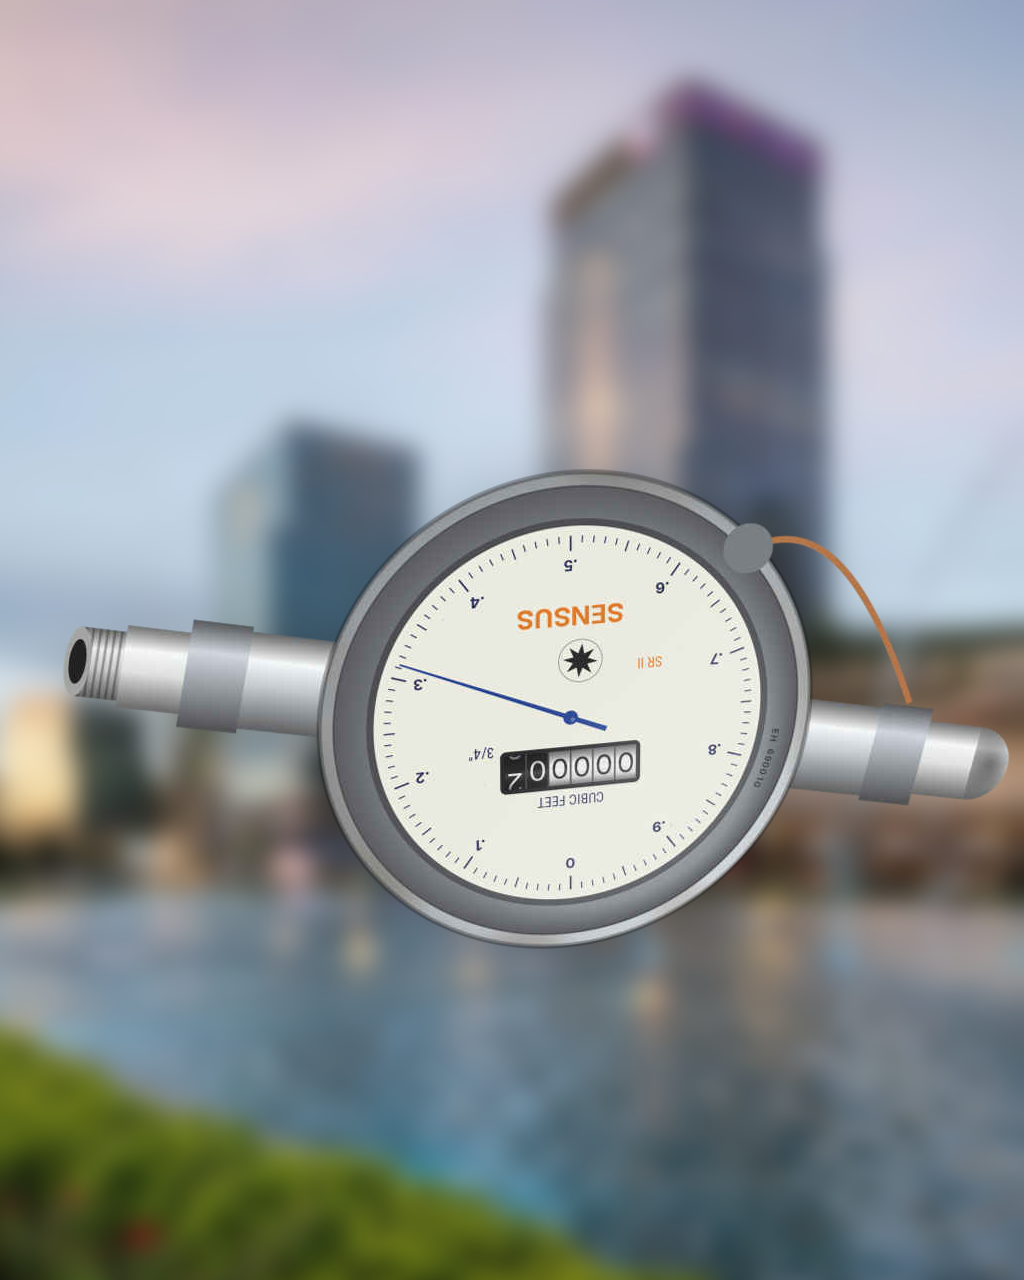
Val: ft³ 2.31
